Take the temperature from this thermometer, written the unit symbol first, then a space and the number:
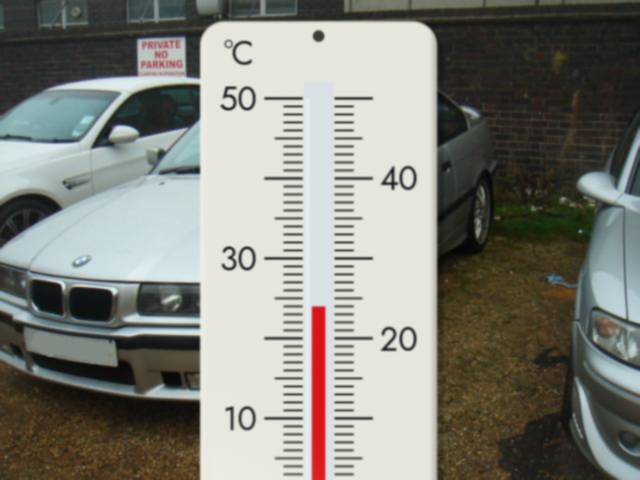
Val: °C 24
